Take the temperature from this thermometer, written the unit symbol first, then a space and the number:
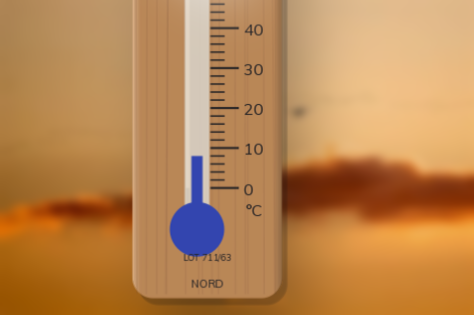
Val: °C 8
